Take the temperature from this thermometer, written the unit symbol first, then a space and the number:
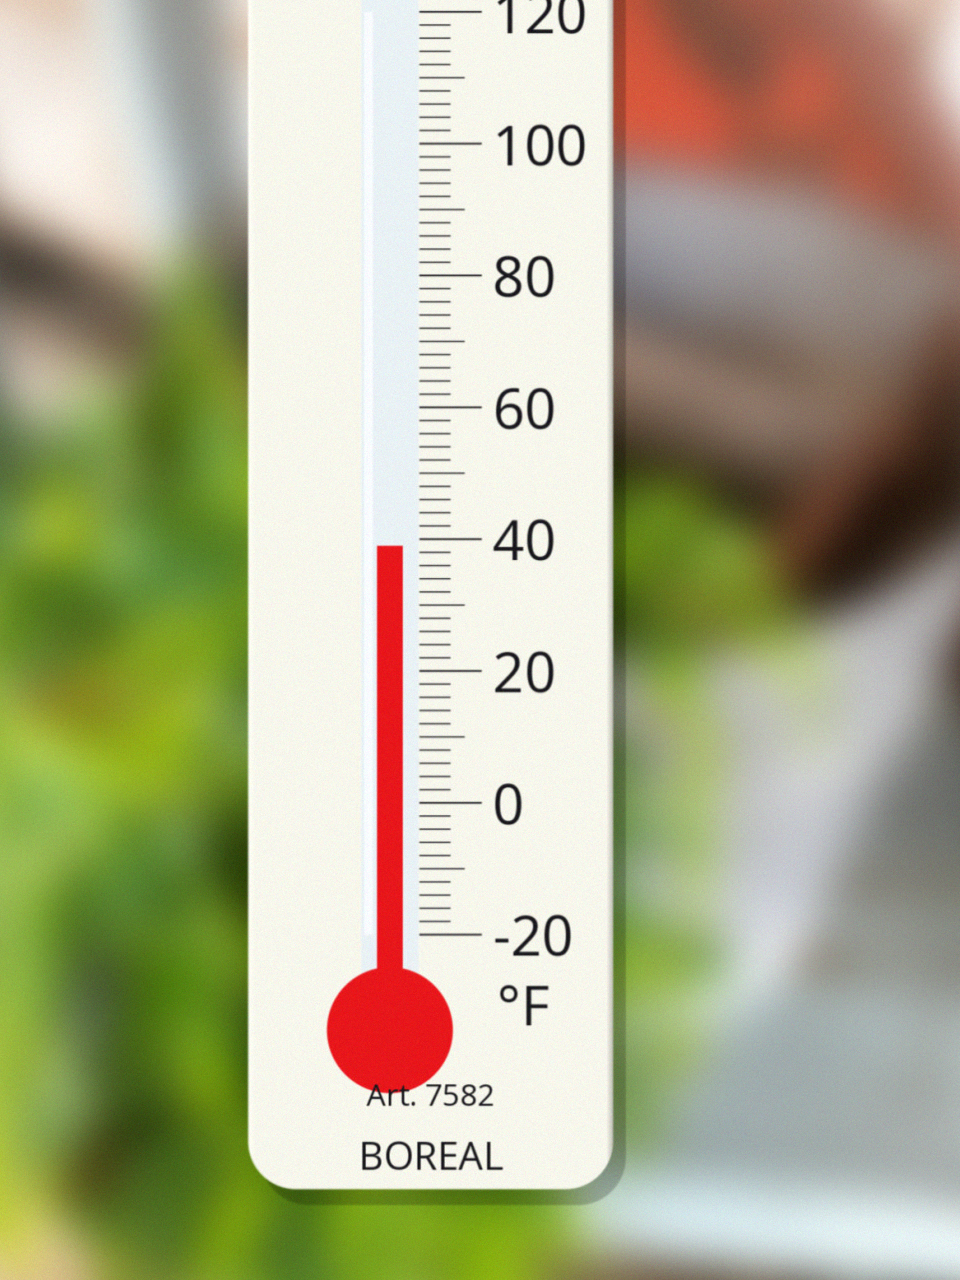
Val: °F 39
